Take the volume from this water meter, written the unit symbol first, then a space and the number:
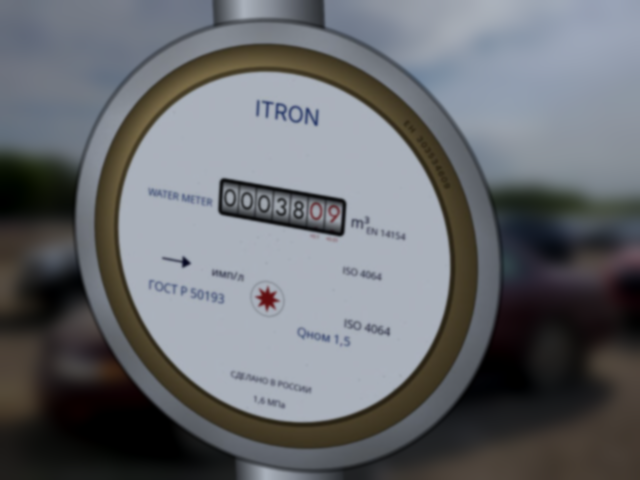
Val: m³ 38.09
